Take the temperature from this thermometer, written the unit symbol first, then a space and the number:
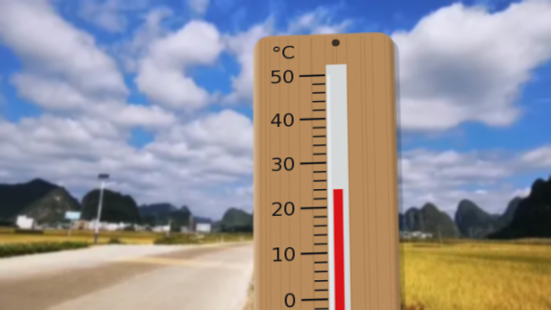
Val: °C 24
